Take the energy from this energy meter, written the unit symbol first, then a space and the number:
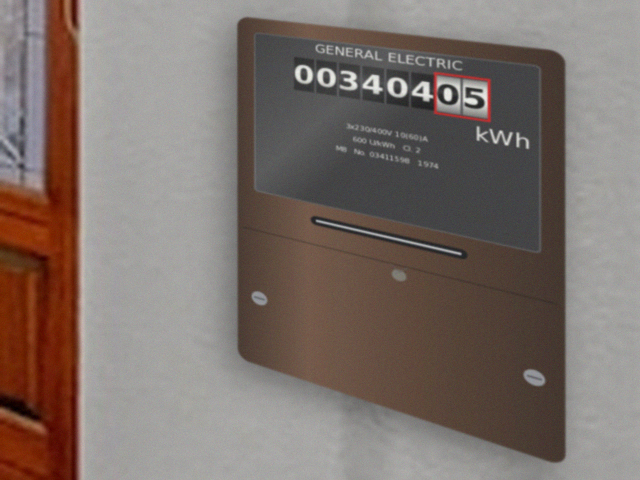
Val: kWh 3404.05
